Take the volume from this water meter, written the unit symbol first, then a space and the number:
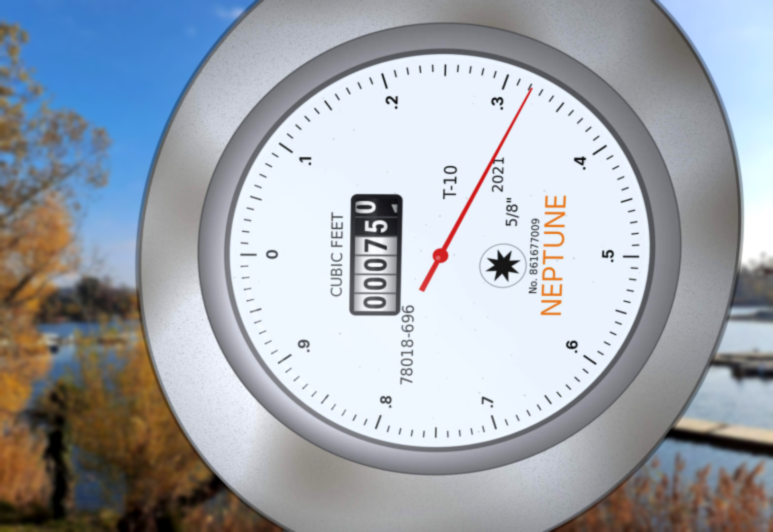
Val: ft³ 750.32
